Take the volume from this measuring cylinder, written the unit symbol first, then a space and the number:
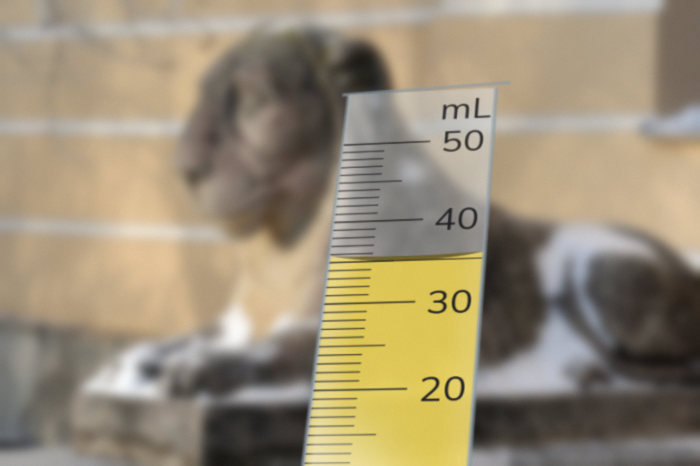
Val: mL 35
